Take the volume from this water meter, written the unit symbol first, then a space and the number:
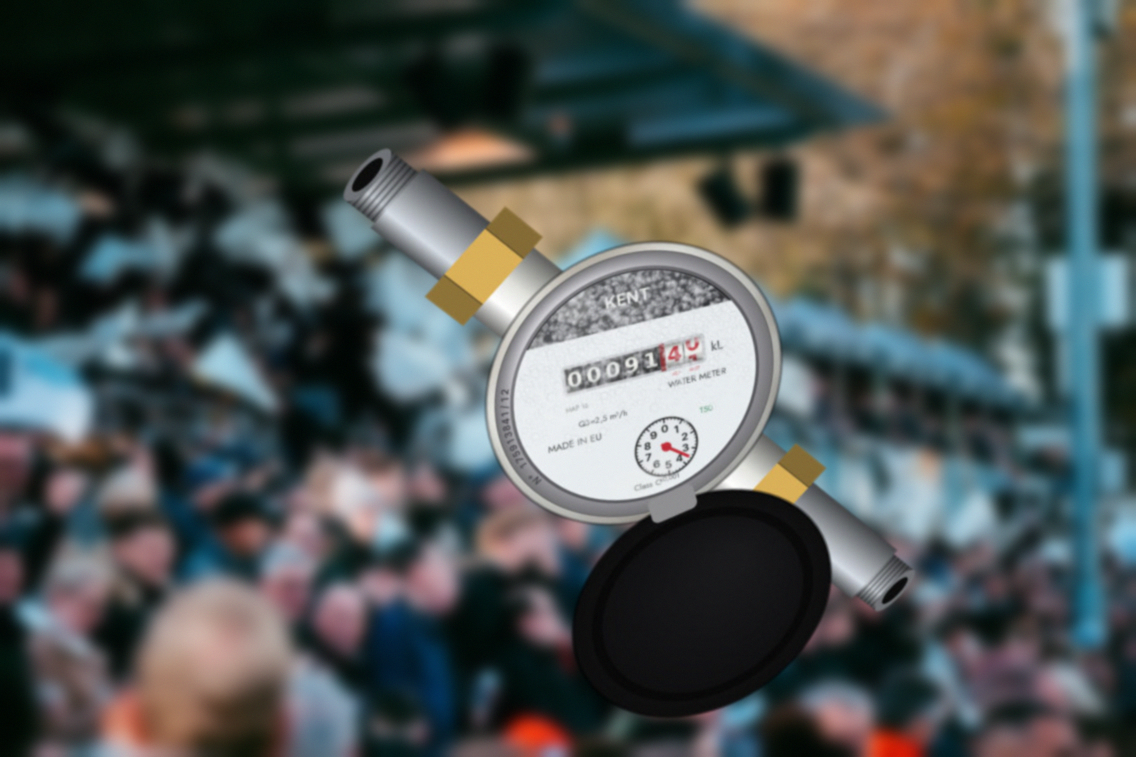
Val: kL 91.403
